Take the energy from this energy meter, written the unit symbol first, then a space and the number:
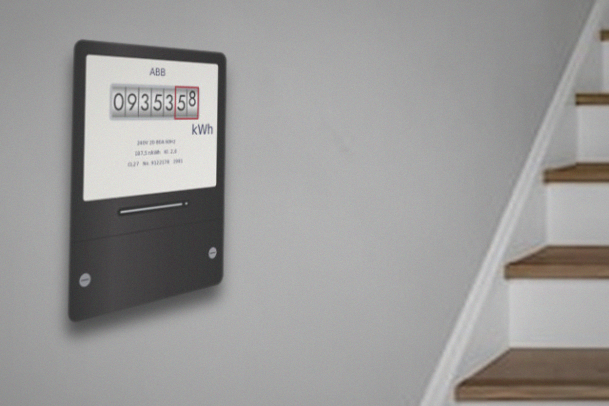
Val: kWh 9353.58
